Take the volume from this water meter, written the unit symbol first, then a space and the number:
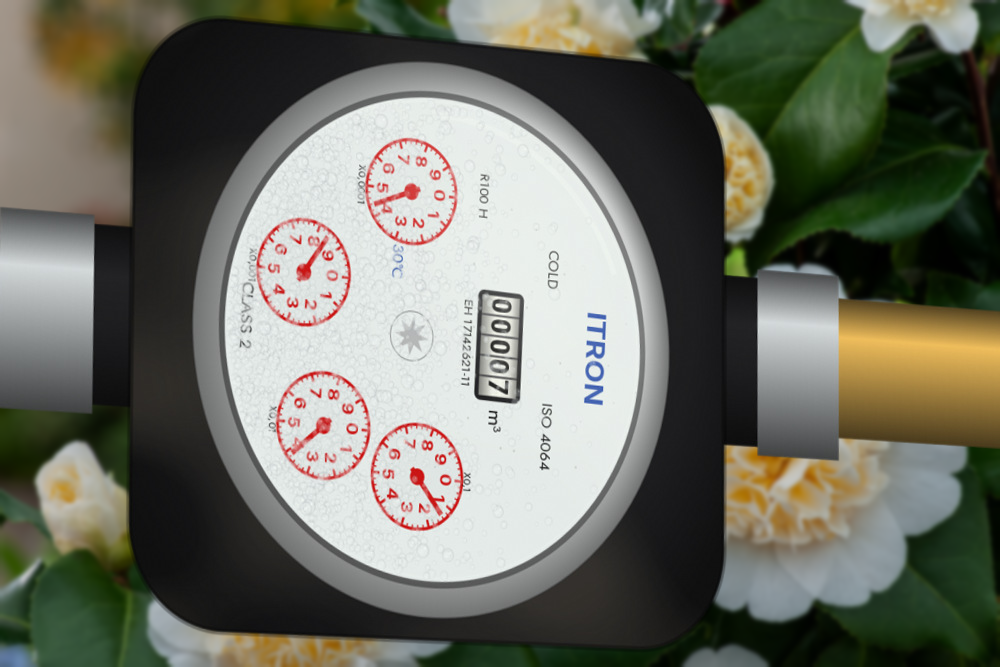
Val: m³ 7.1384
